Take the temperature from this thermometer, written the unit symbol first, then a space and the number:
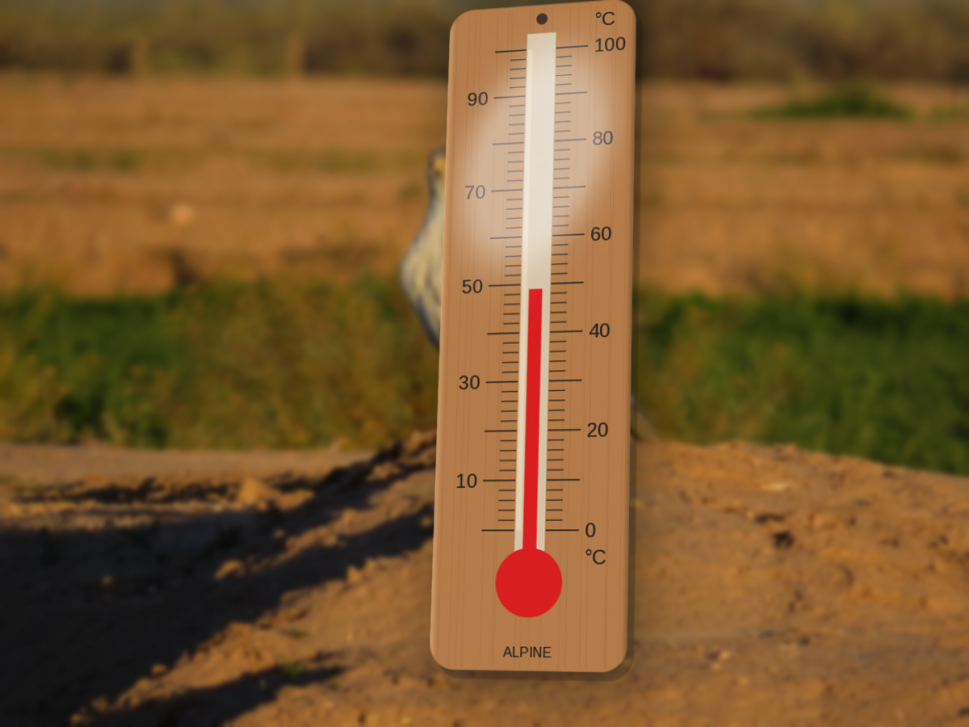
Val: °C 49
